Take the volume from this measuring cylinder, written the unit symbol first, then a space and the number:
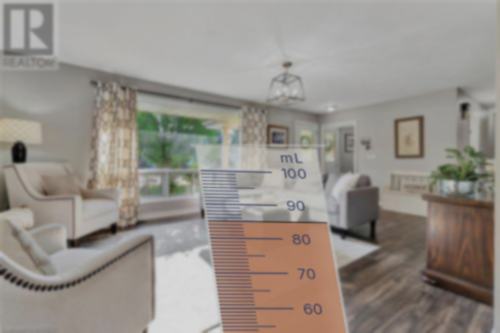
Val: mL 85
